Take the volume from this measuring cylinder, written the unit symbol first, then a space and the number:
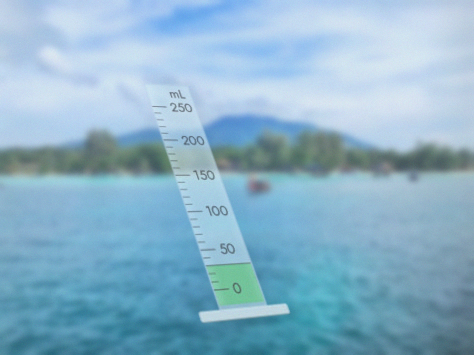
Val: mL 30
